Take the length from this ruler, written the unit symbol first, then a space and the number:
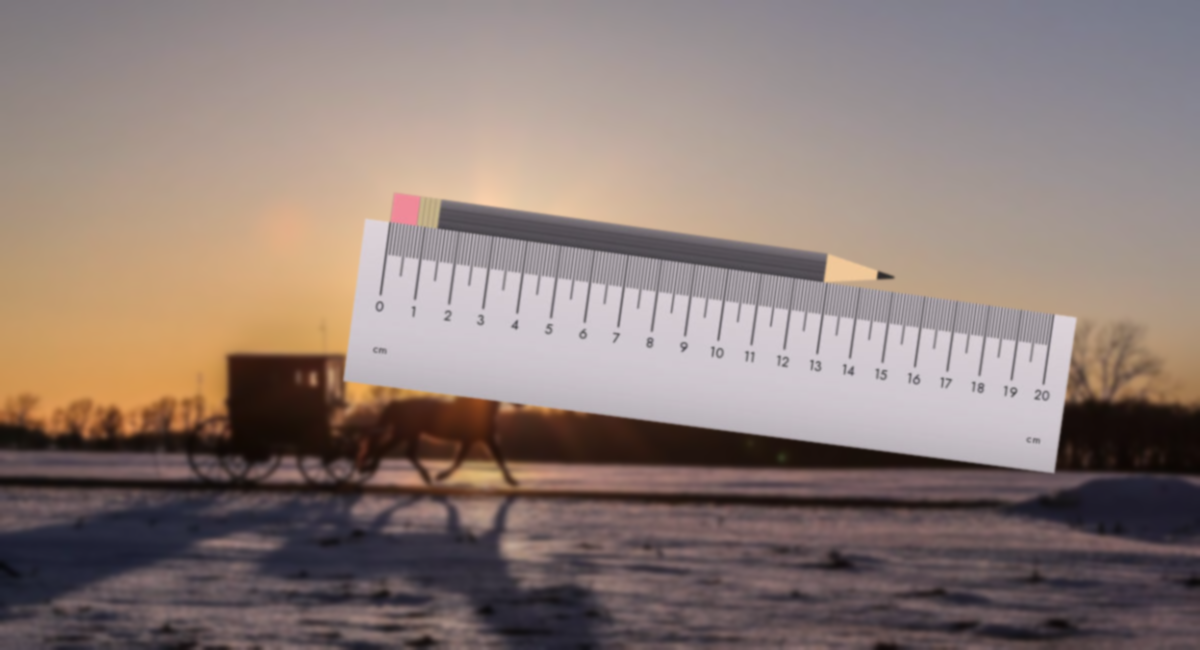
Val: cm 15
